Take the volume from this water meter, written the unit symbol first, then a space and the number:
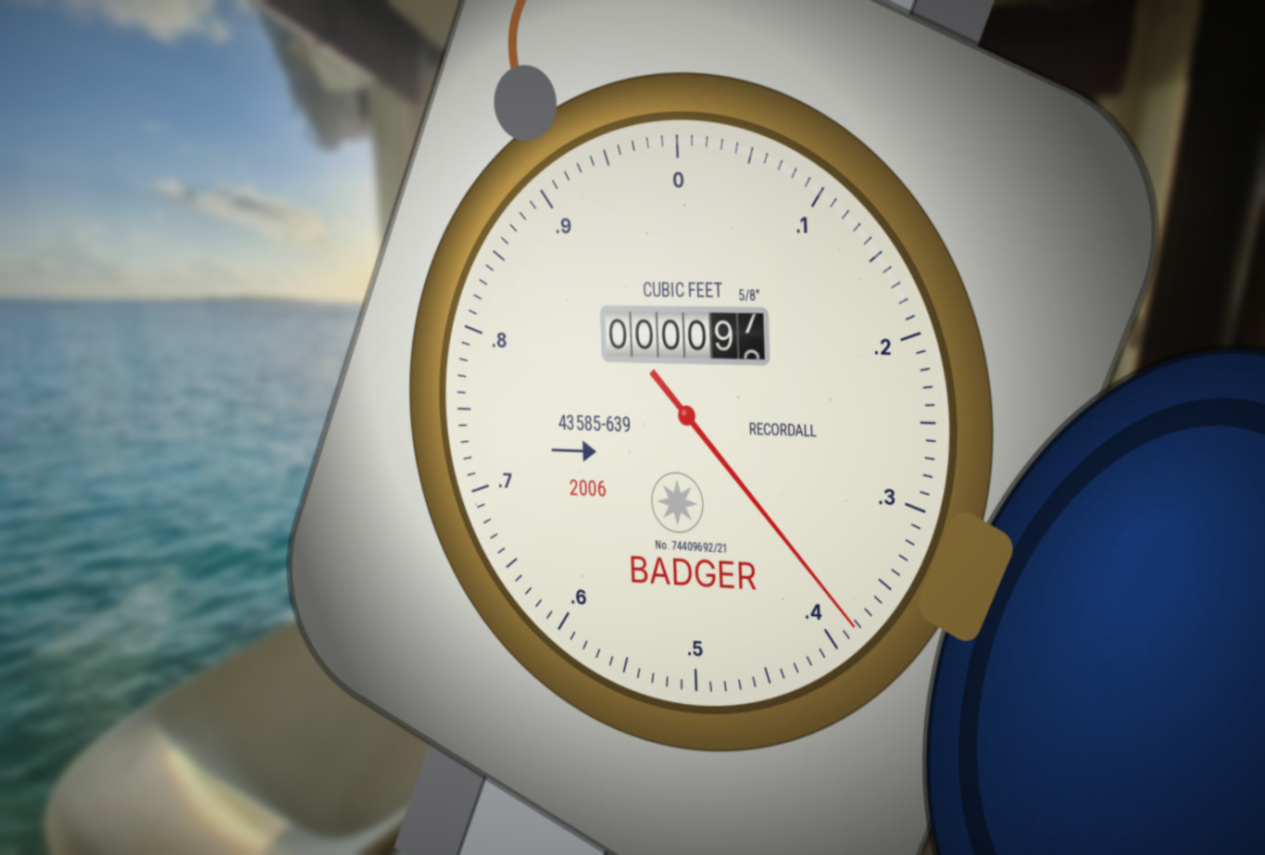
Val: ft³ 97.38
